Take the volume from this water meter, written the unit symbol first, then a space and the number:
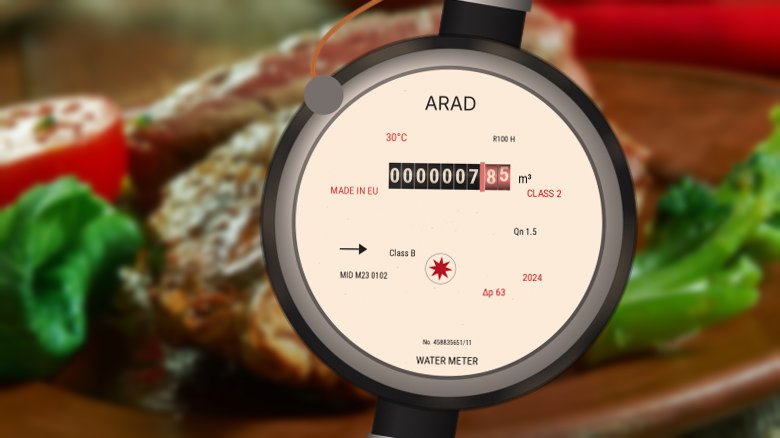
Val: m³ 7.85
